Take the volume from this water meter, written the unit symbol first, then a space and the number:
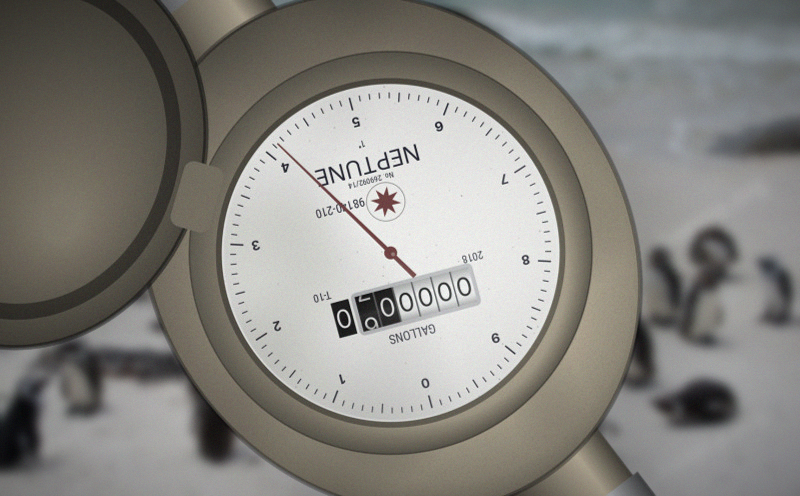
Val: gal 64.1
